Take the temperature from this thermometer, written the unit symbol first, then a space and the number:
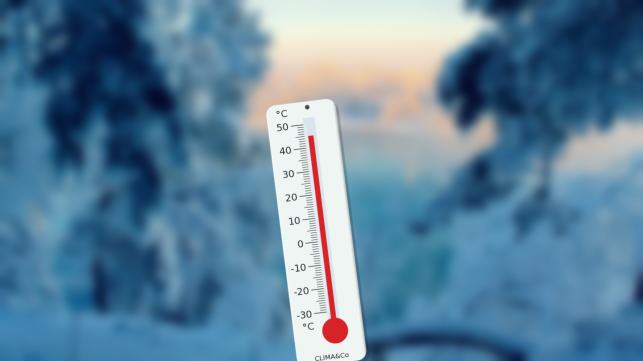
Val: °C 45
